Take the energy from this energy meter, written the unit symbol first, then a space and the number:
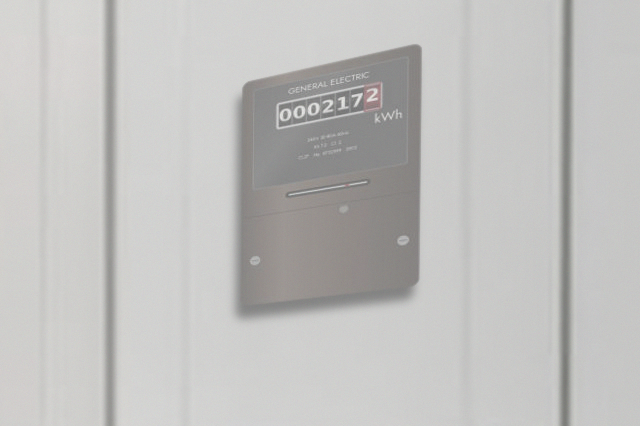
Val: kWh 217.2
